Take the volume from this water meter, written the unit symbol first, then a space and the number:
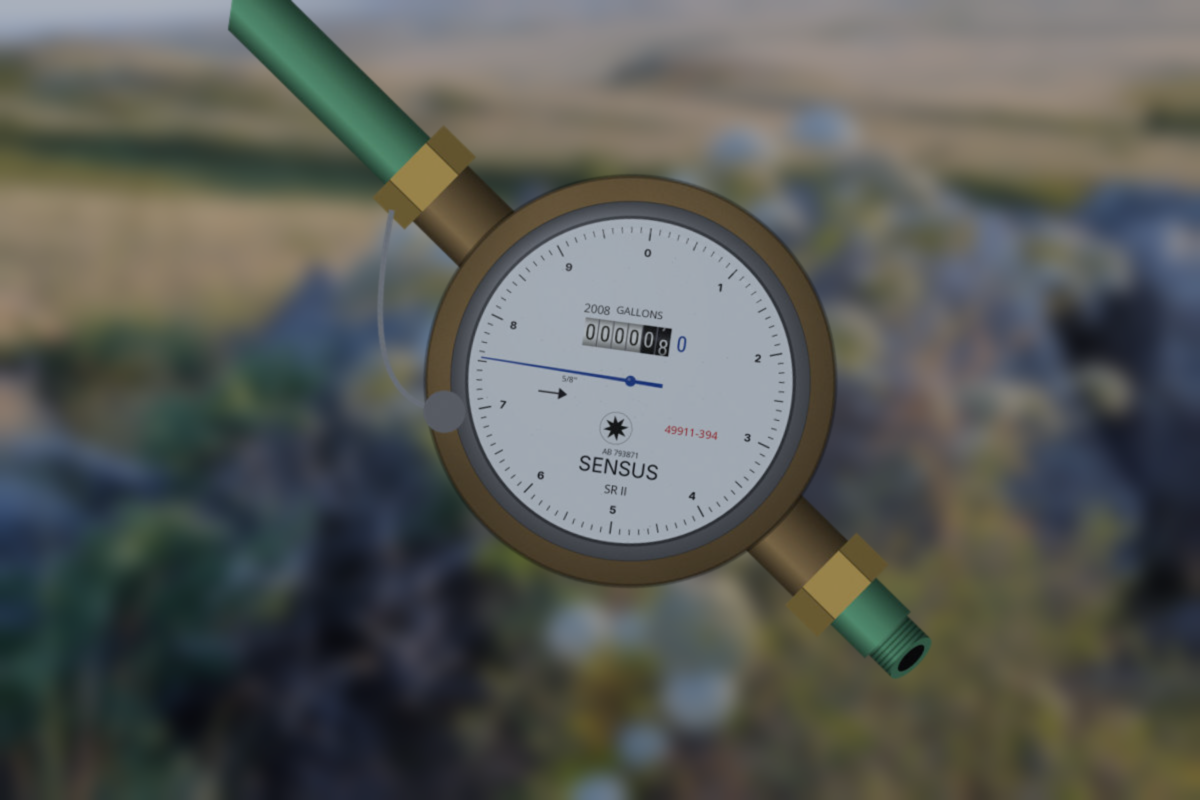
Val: gal 77.5
